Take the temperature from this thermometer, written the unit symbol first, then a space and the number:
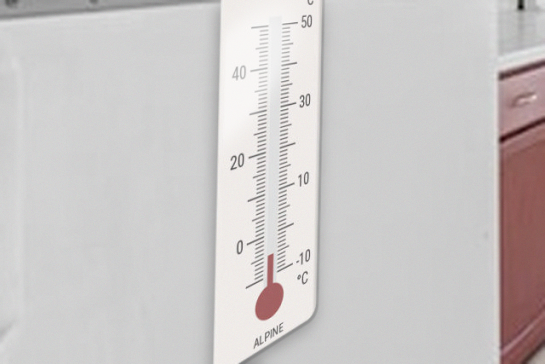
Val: °C -5
